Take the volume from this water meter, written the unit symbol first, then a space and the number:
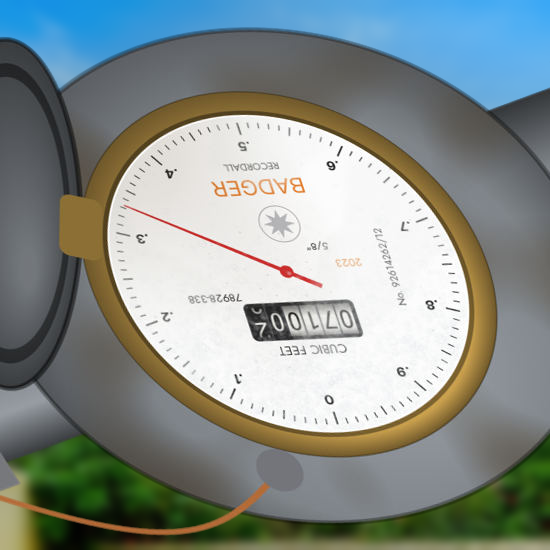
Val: ft³ 71002.33
